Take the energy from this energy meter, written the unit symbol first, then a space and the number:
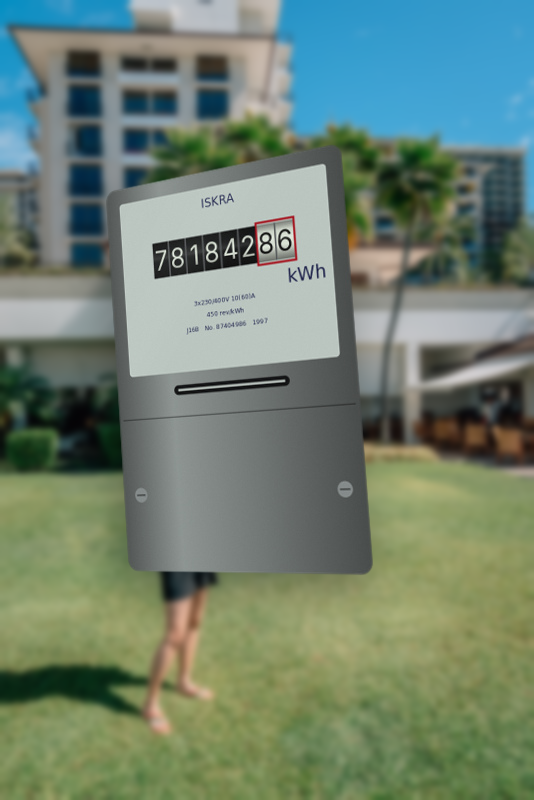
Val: kWh 781842.86
